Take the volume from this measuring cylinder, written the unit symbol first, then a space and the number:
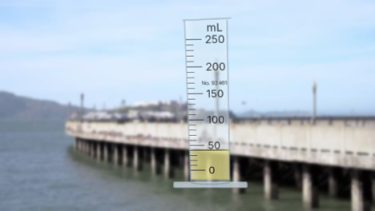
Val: mL 40
